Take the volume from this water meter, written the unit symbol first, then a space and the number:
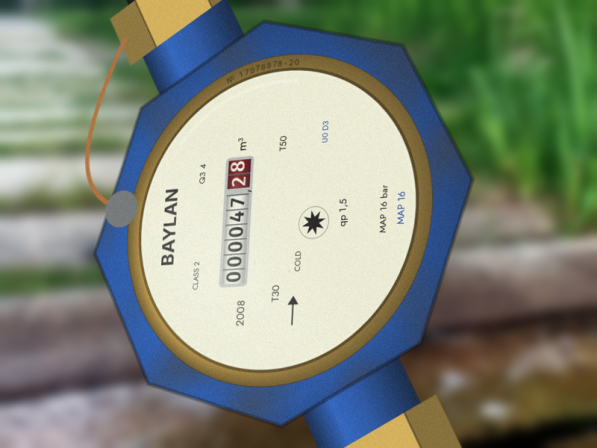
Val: m³ 47.28
